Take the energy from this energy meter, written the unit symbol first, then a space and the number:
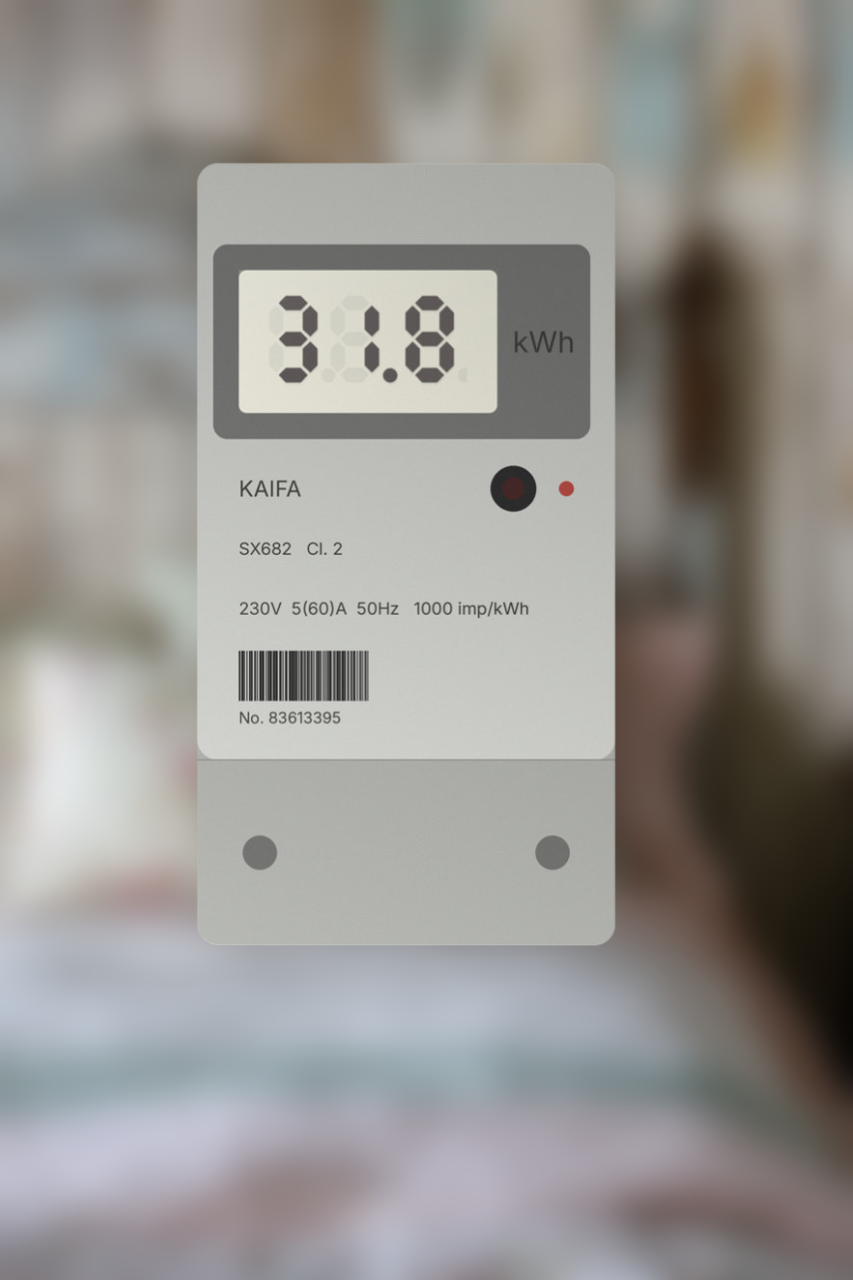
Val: kWh 31.8
